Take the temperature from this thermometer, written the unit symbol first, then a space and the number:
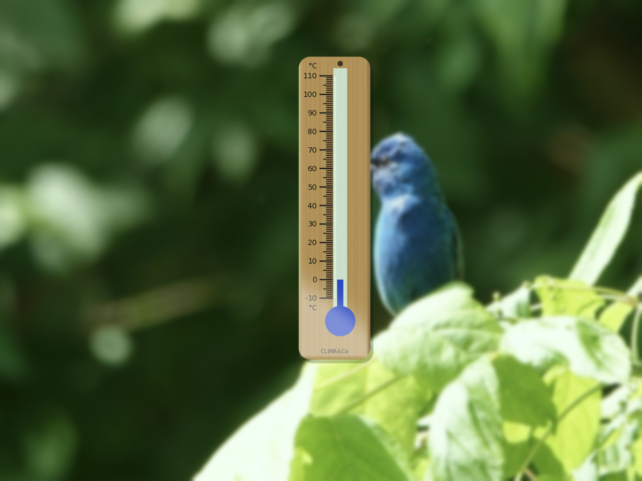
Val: °C 0
